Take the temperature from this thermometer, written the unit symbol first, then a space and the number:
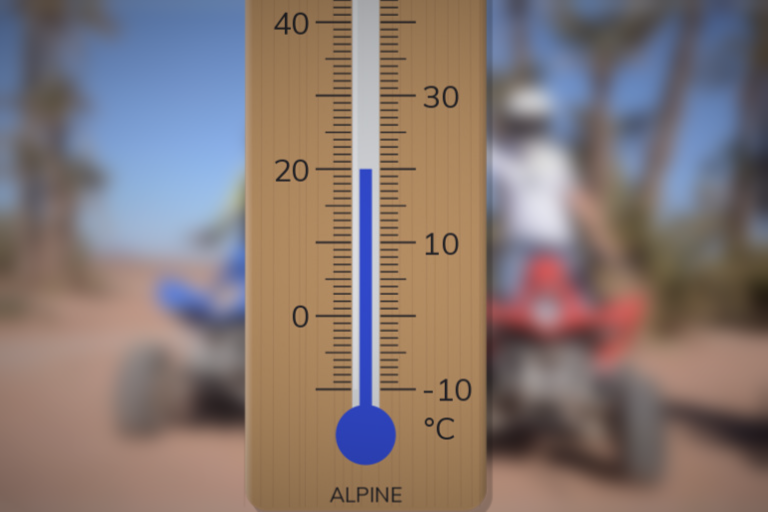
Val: °C 20
